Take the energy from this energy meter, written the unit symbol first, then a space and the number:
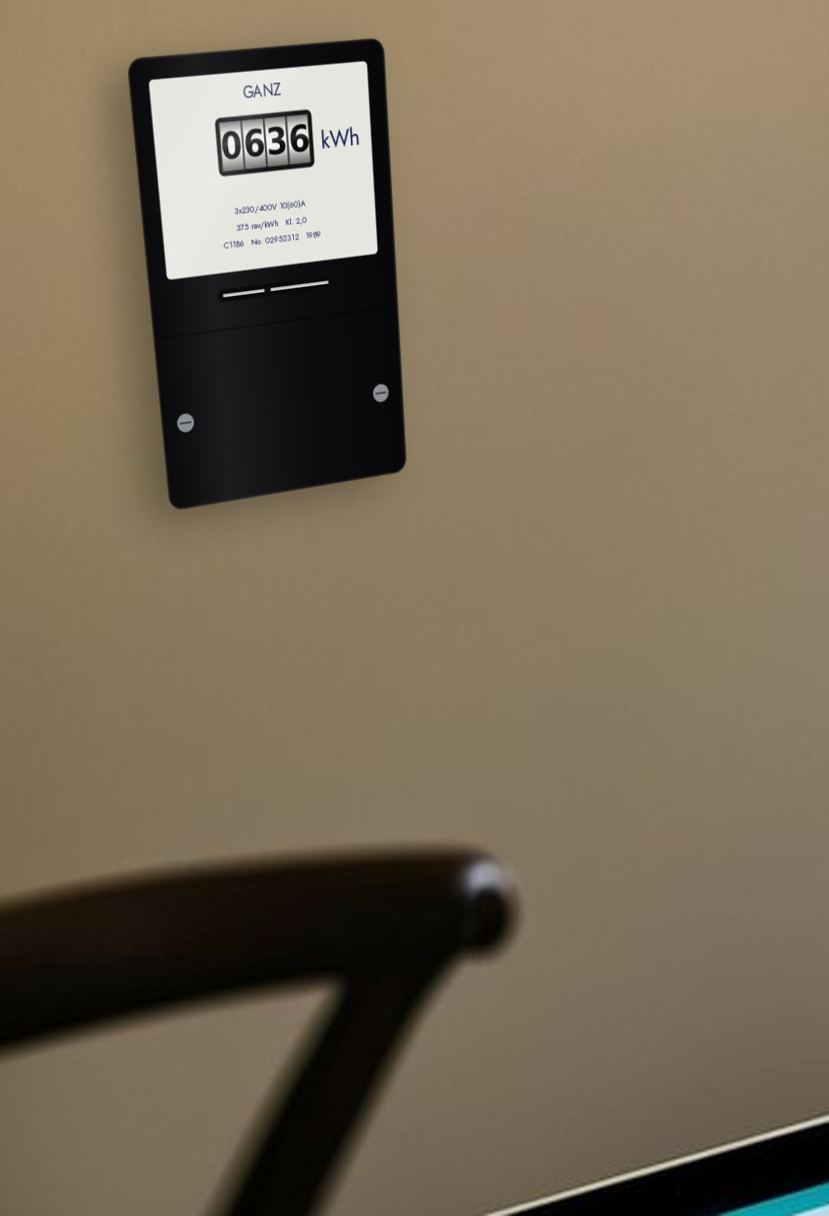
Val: kWh 636
